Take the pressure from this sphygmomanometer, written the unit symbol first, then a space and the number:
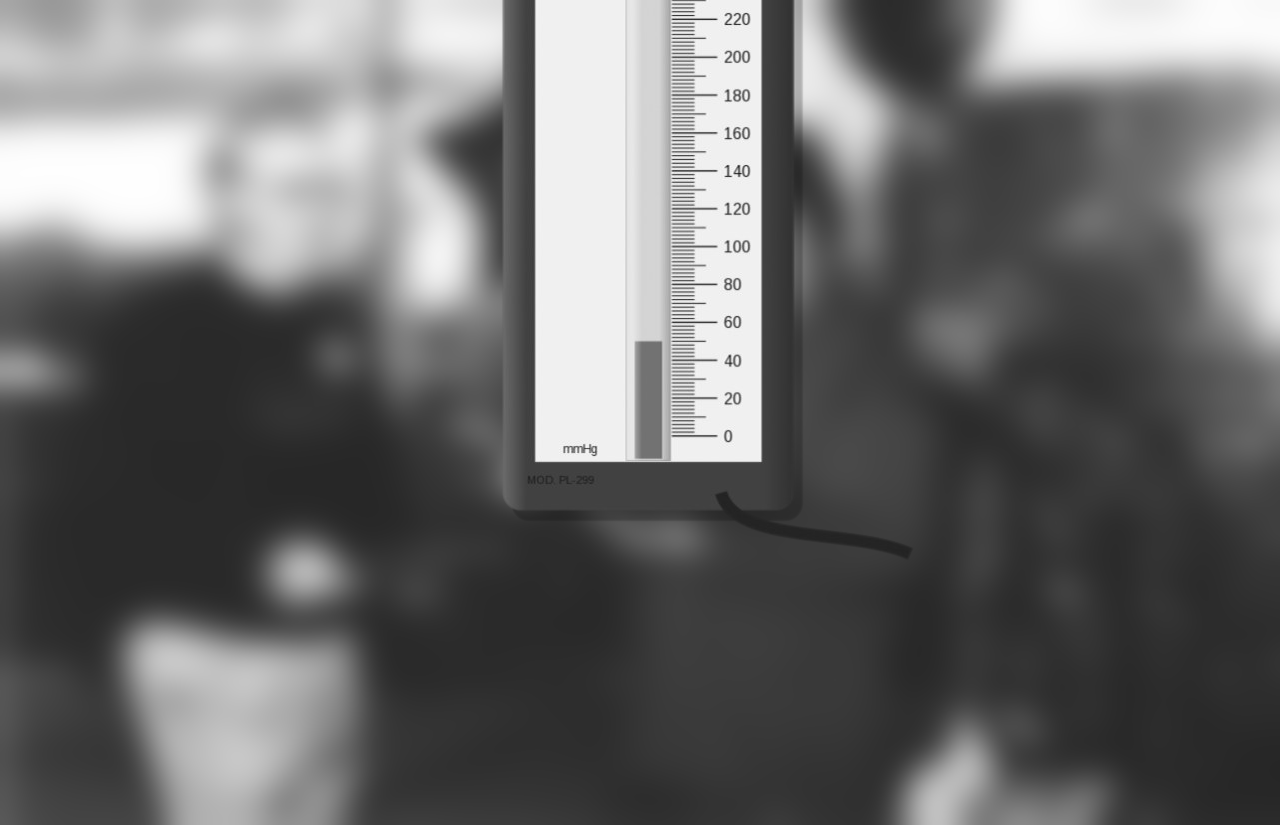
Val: mmHg 50
